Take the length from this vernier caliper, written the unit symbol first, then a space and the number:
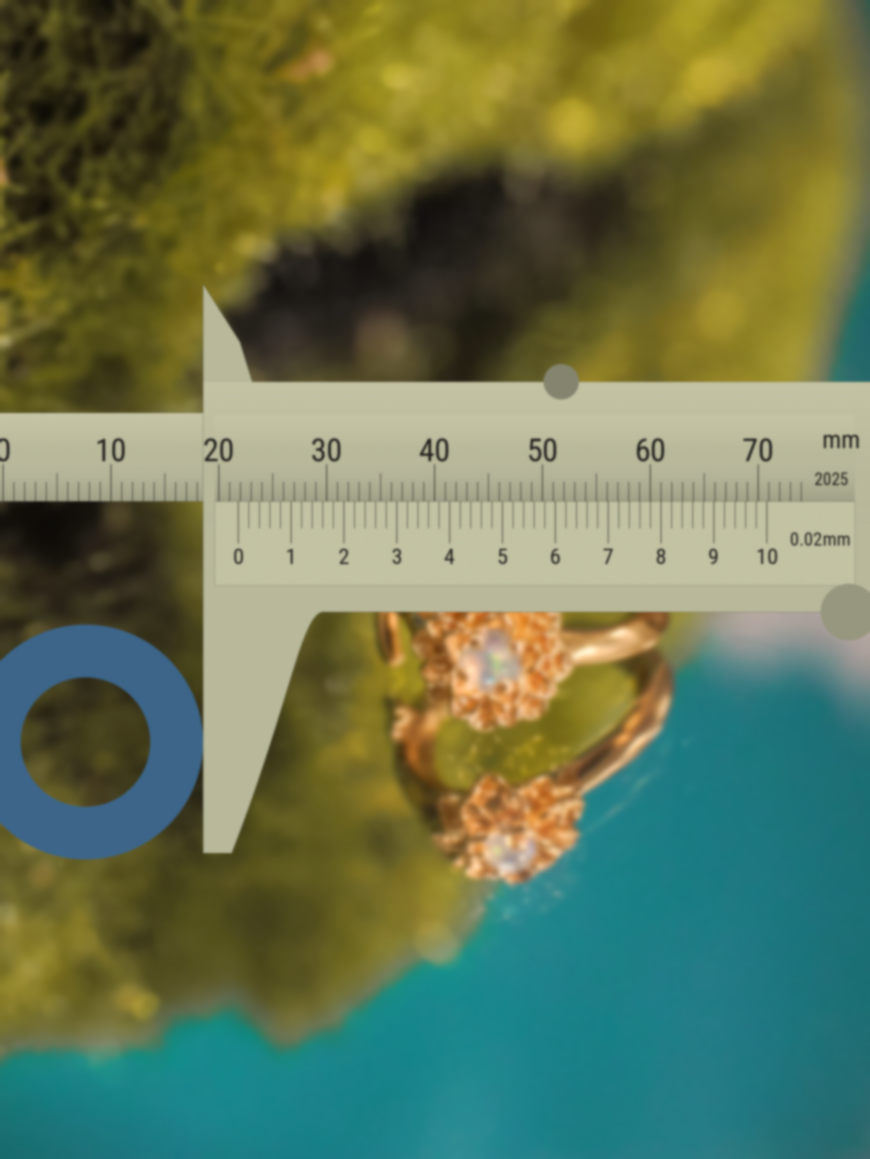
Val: mm 21.8
